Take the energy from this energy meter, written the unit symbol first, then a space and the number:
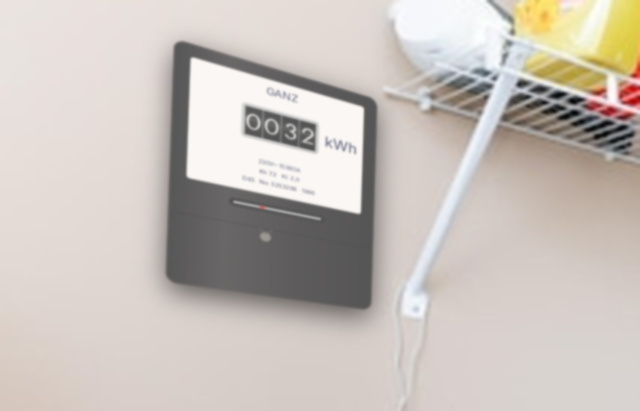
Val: kWh 32
